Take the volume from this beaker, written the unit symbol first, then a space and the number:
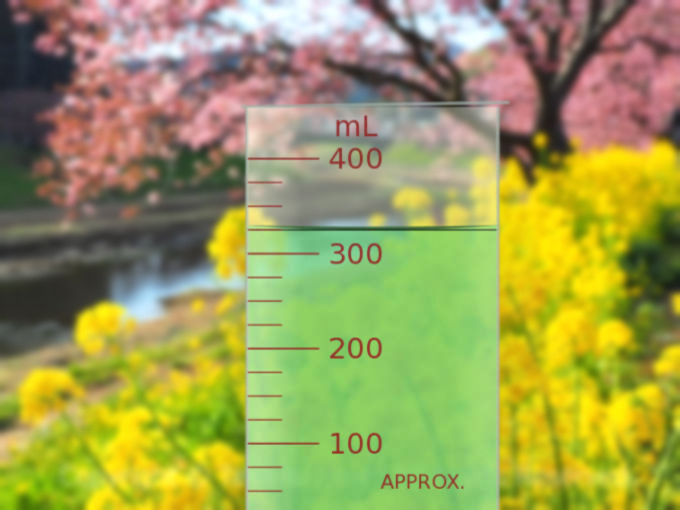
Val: mL 325
